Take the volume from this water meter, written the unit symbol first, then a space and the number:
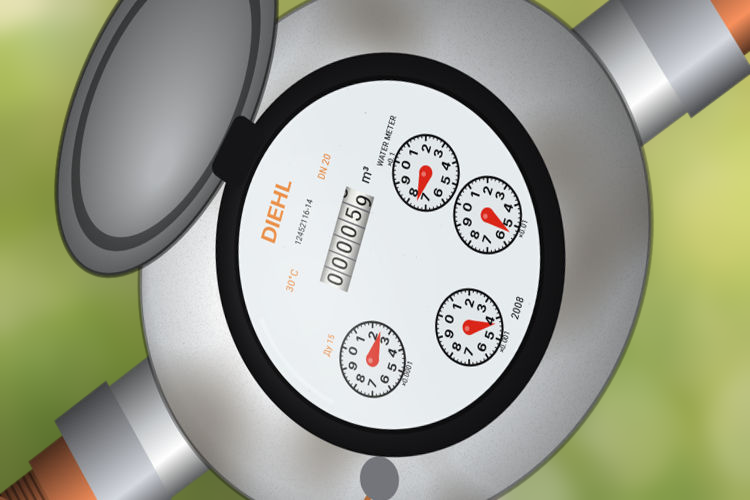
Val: m³ 58.7542
